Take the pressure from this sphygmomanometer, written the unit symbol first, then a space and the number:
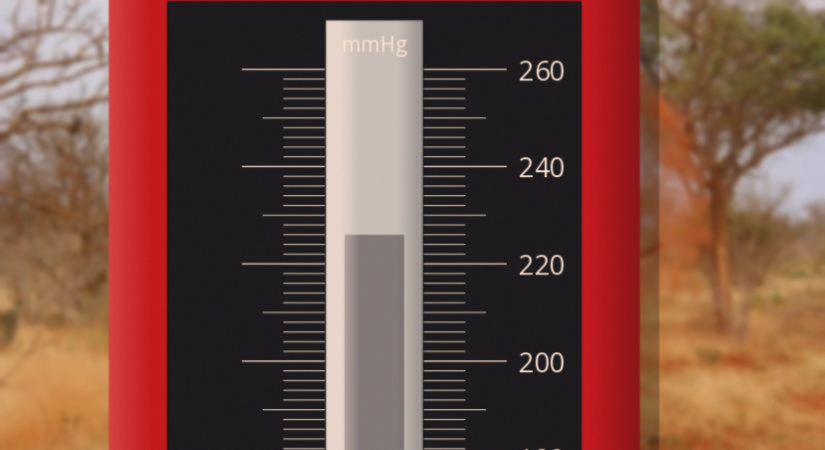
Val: mmHg 226
